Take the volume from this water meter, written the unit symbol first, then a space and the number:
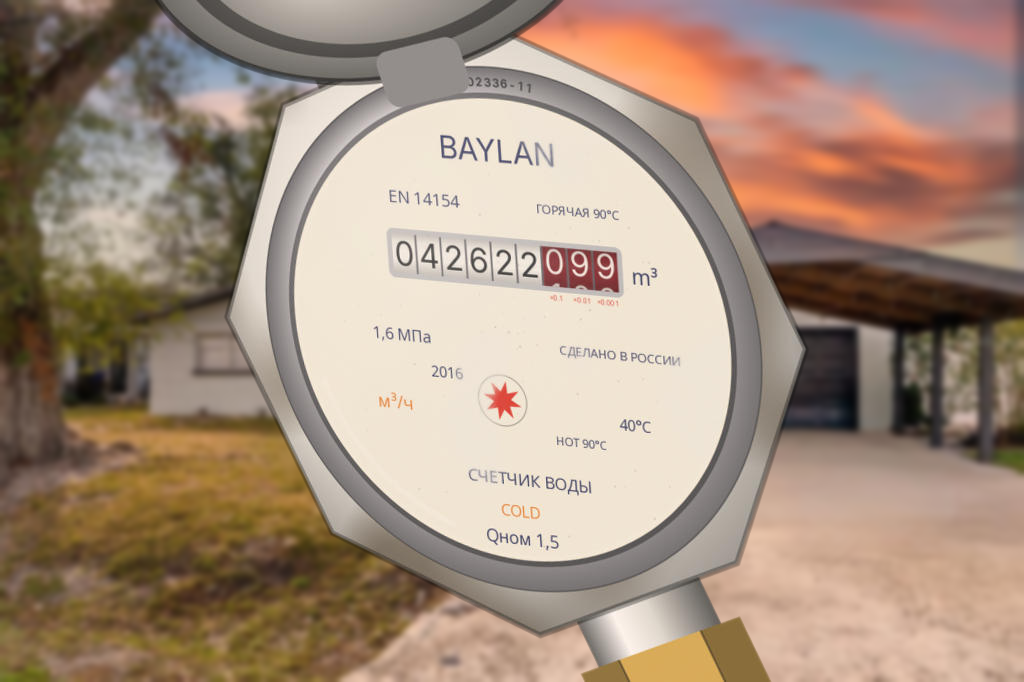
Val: m³ 42622.099
